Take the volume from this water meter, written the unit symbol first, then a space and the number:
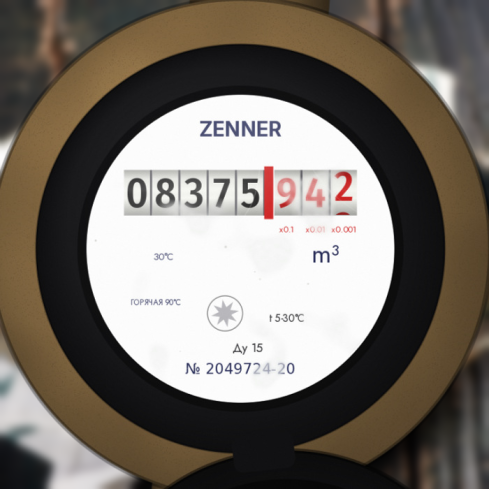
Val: m³ 8375.942
